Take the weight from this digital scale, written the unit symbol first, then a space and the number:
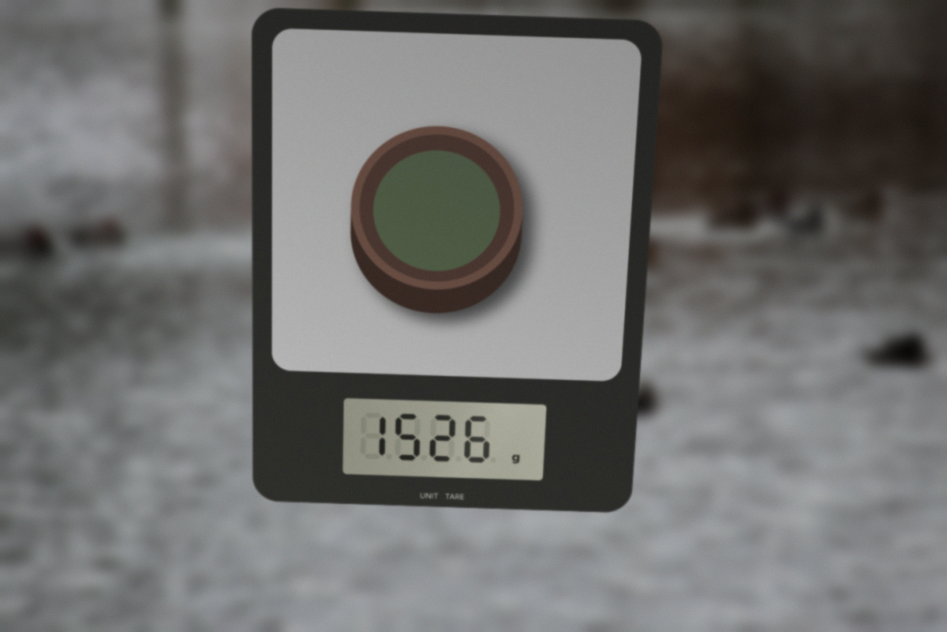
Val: g 1526
